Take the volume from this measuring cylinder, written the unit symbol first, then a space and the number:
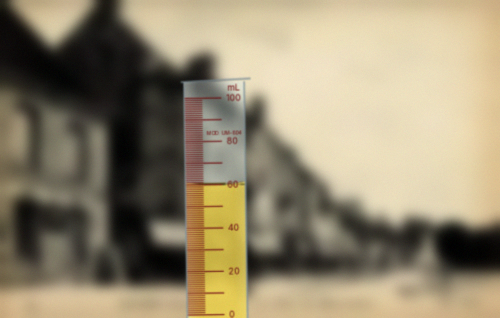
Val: mL 60
